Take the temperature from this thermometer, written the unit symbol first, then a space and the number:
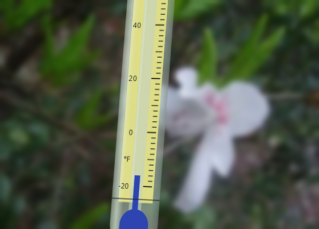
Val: °F -16
